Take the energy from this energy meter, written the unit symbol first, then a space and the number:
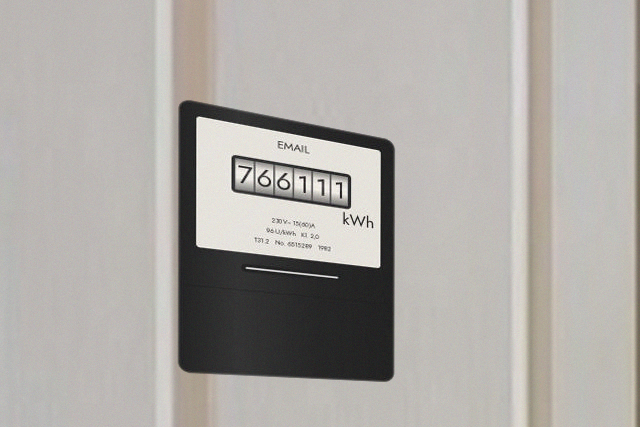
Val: kWh 766111
